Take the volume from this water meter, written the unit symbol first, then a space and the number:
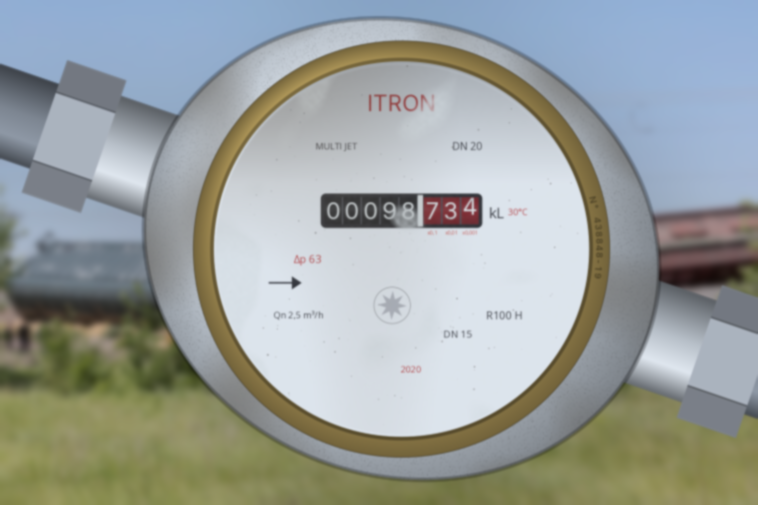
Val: kL 98.734
